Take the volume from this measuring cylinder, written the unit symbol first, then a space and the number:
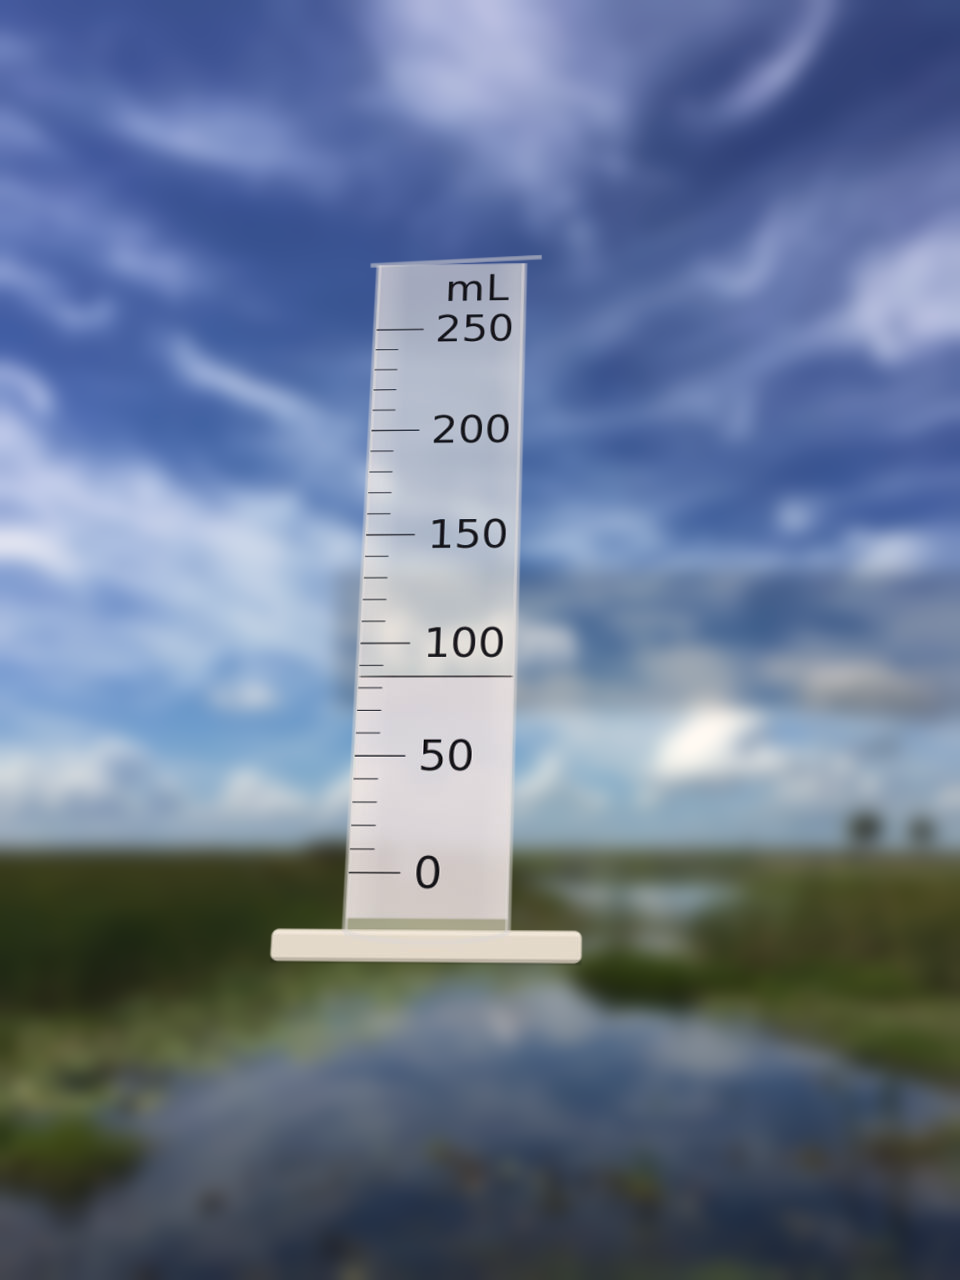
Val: mL 85
